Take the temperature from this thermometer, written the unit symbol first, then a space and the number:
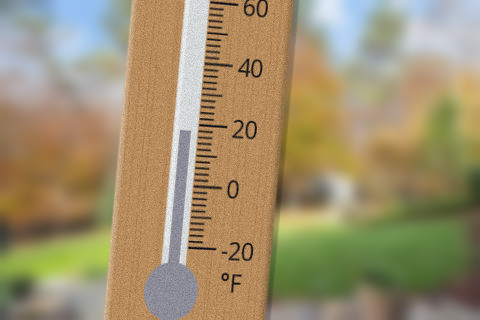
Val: °F 18
